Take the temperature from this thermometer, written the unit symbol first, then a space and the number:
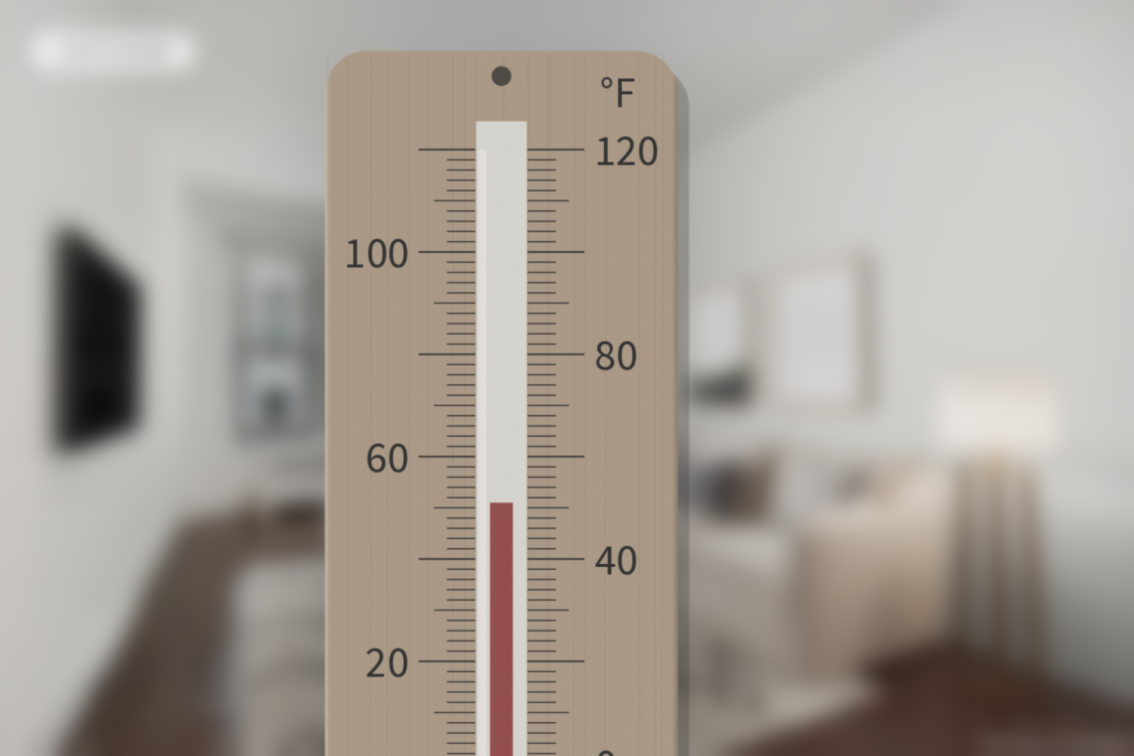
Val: °F 51
